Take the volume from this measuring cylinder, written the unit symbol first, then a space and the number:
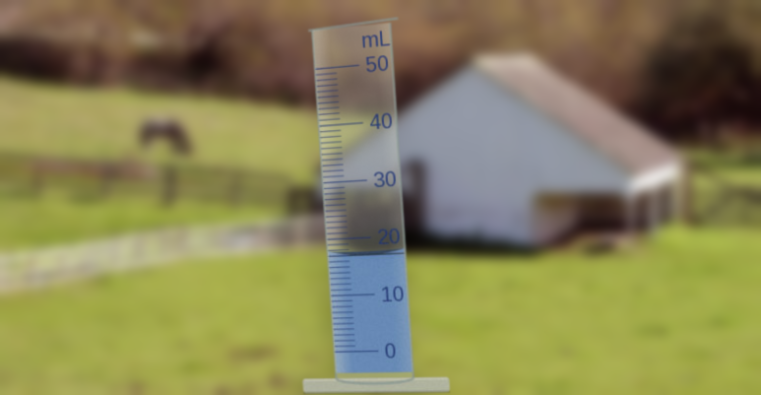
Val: mL 17
